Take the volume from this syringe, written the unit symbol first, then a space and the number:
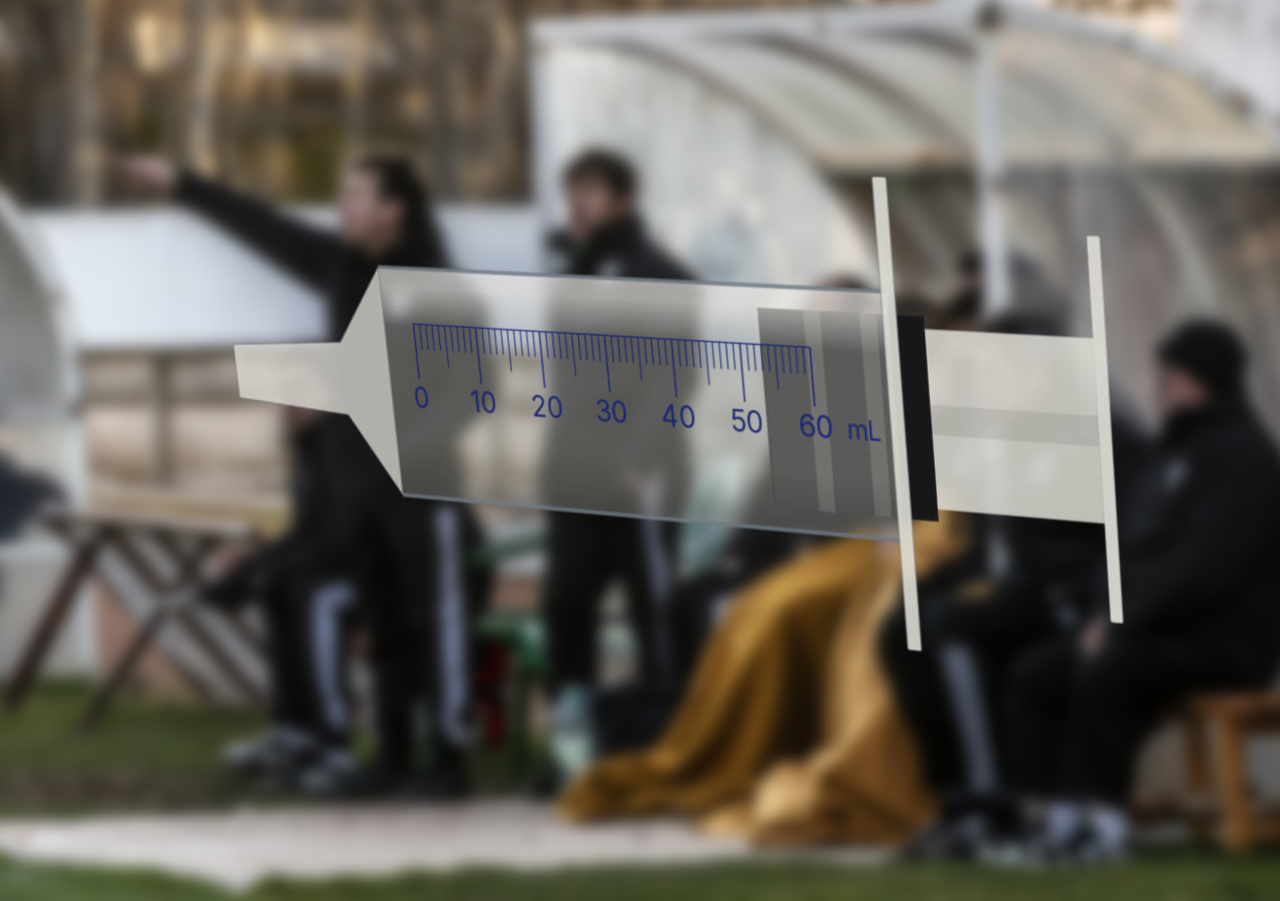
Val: mL 53
